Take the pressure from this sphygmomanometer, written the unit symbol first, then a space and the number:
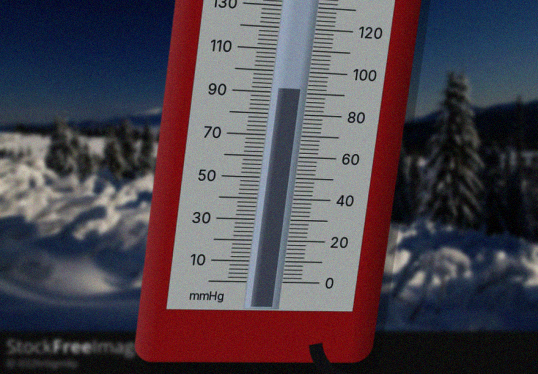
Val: mmHg 92
